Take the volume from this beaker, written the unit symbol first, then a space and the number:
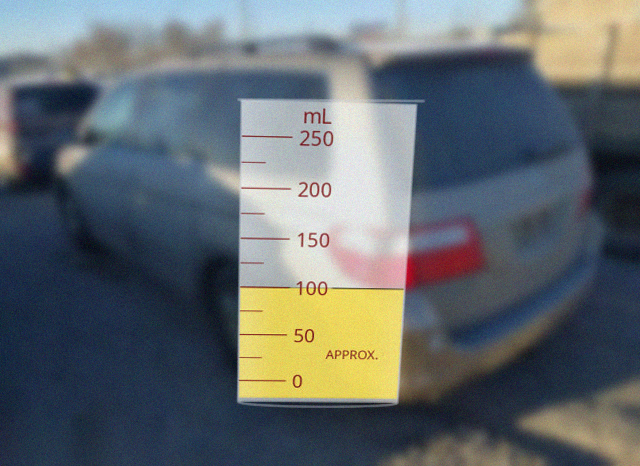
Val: mL 100
